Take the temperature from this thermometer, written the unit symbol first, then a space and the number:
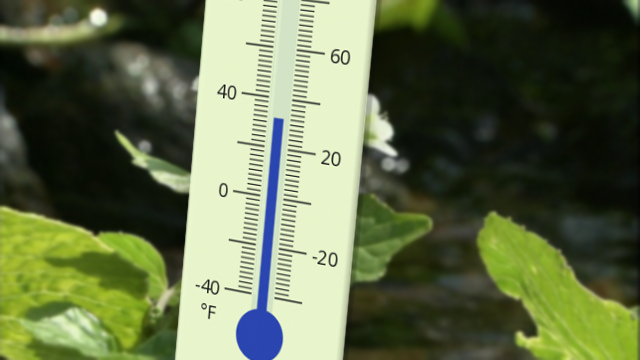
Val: °F 32
